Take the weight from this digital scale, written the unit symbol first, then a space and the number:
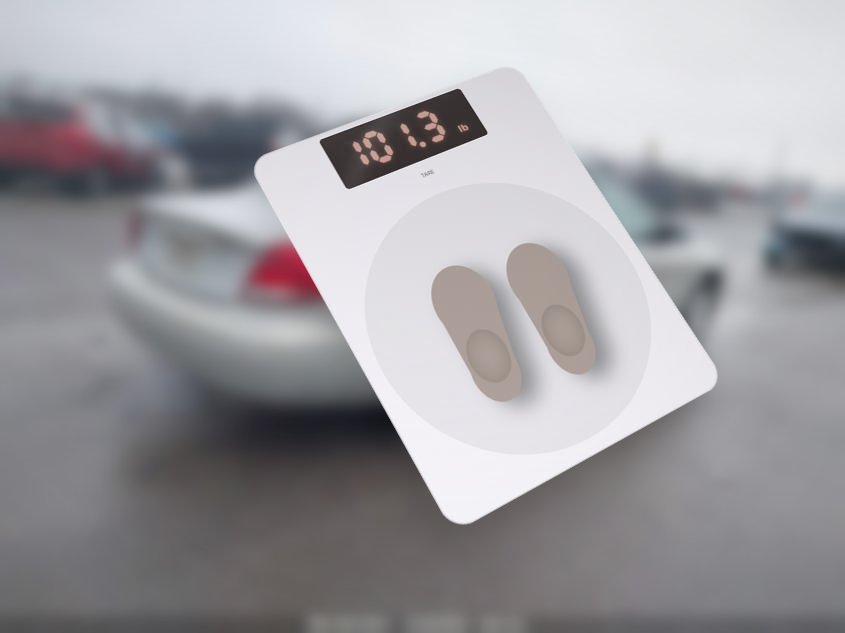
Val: lb 101.3
